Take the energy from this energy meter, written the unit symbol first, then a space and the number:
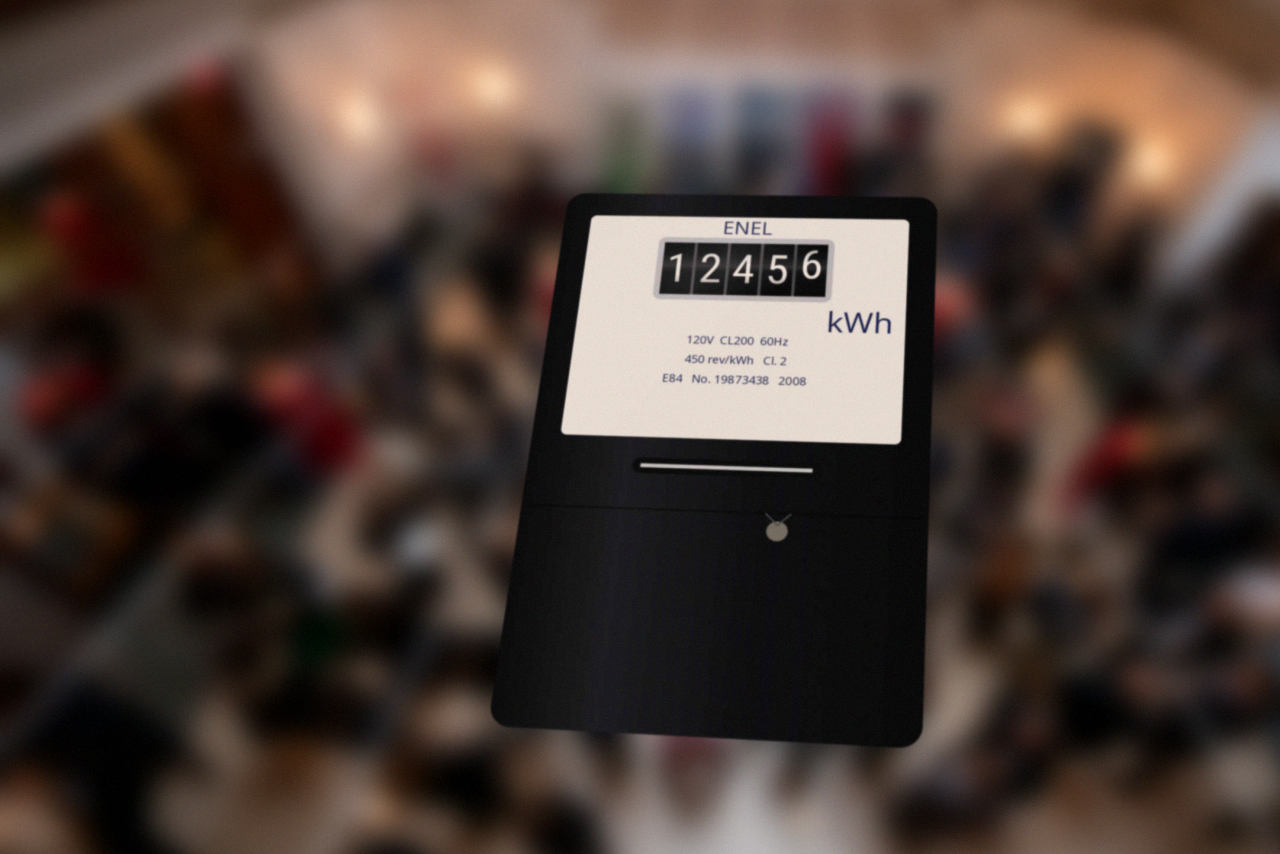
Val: kWh 12456
